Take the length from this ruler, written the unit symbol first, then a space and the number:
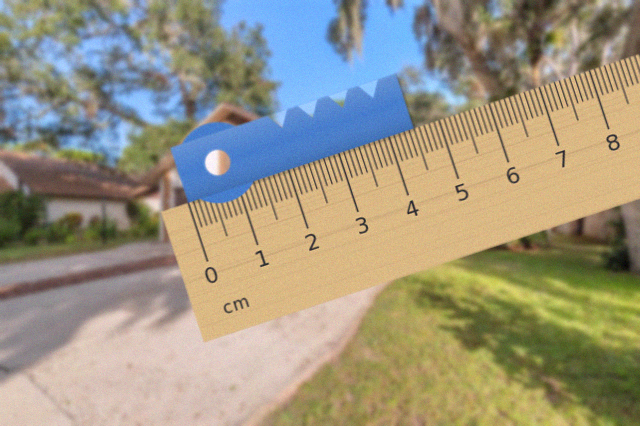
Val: cm 4.5
